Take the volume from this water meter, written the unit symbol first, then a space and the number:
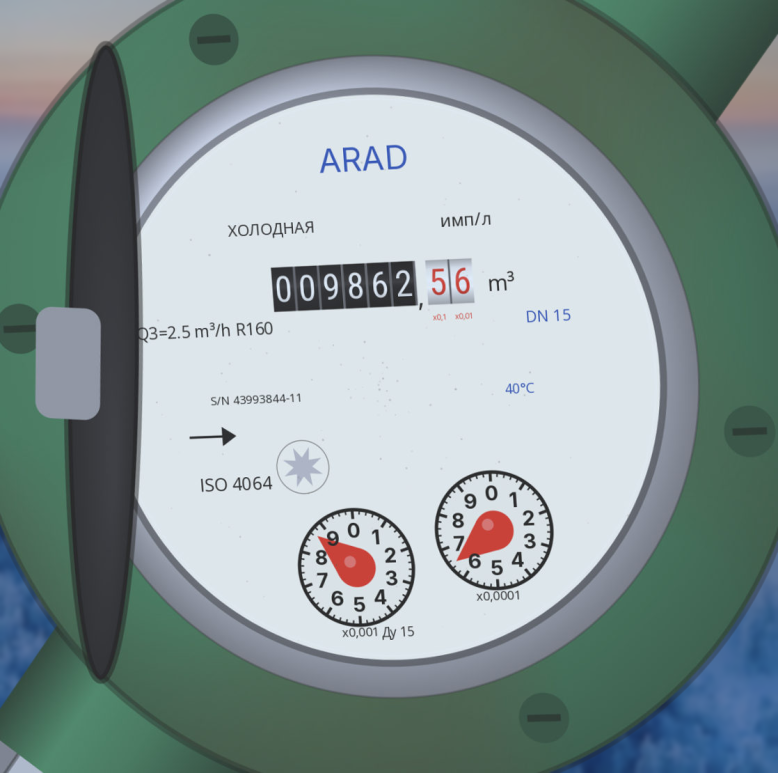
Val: m³ 9862.5686
